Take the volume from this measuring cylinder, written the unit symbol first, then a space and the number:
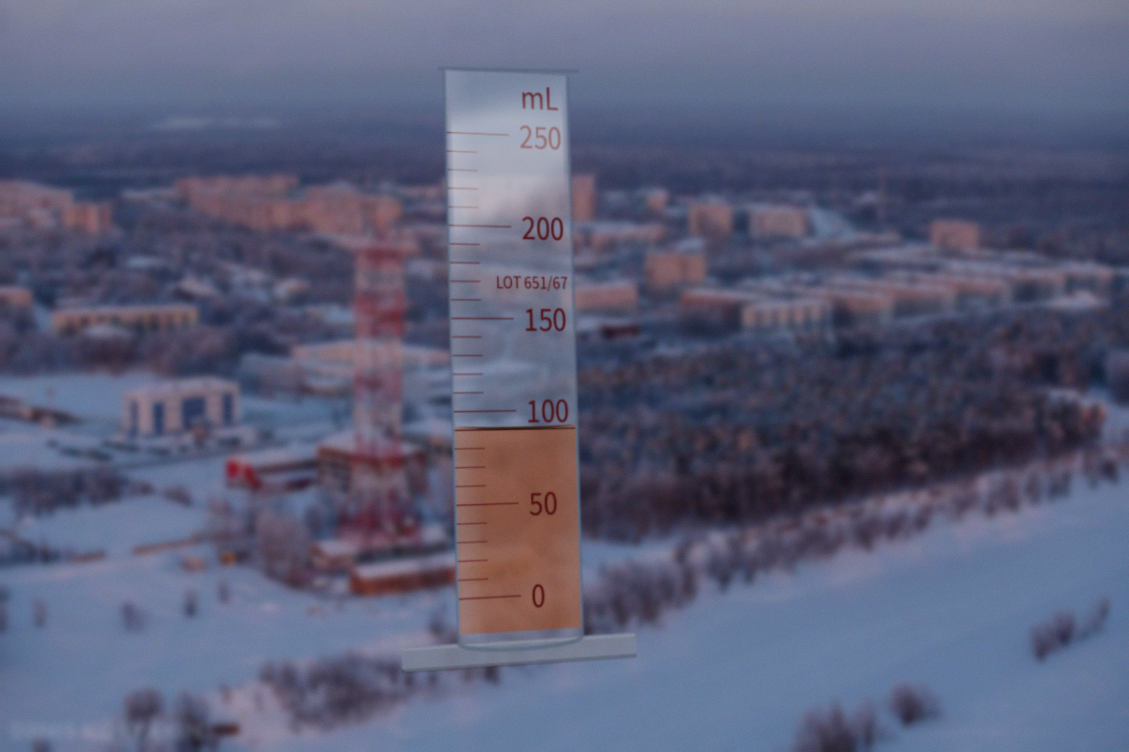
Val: mL 90
